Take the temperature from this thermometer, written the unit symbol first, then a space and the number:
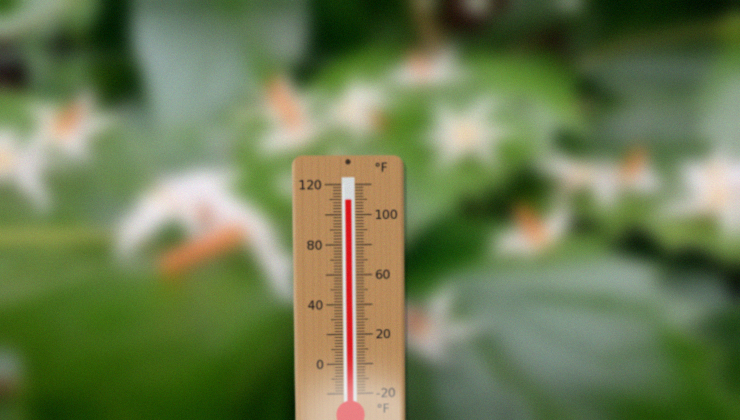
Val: °F 110
